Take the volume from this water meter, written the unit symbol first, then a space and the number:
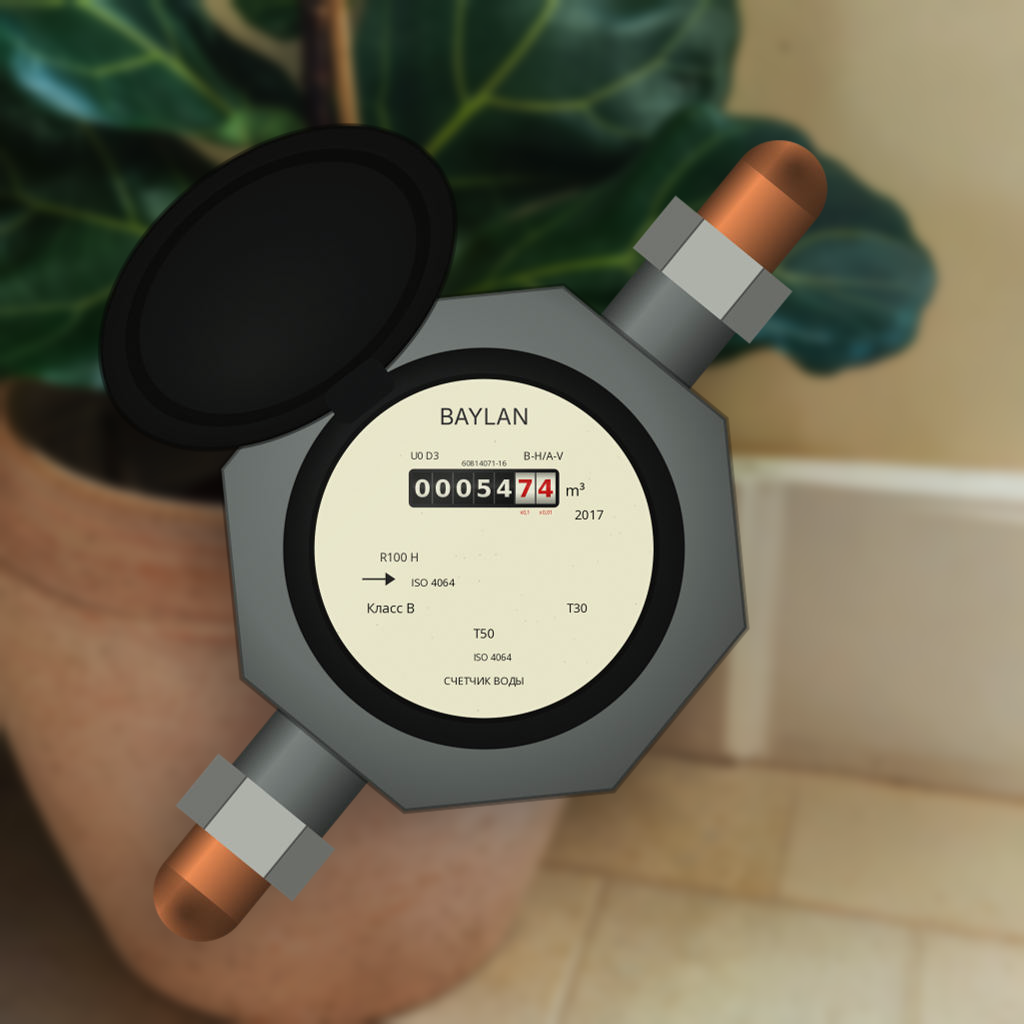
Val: m³ 54.74
